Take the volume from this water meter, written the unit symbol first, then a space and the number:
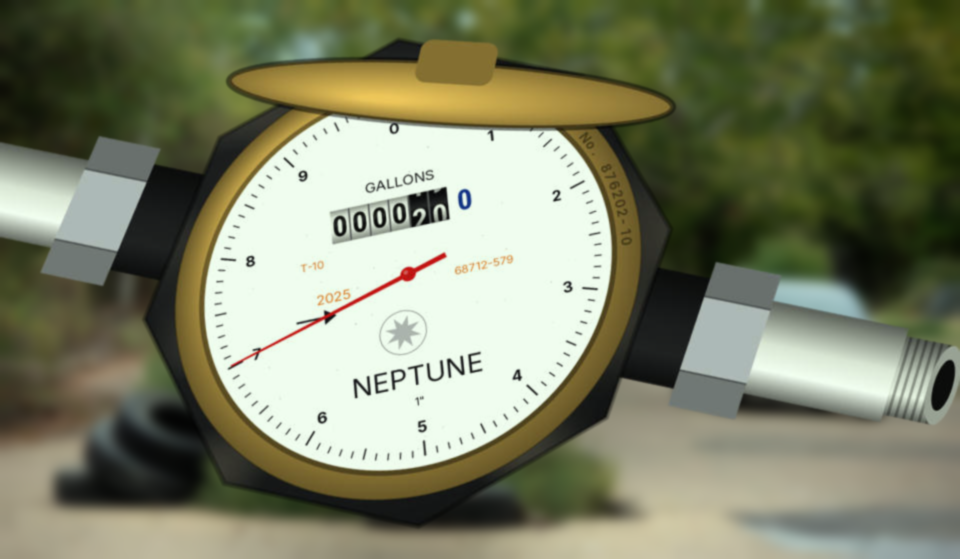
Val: gal 197.0
